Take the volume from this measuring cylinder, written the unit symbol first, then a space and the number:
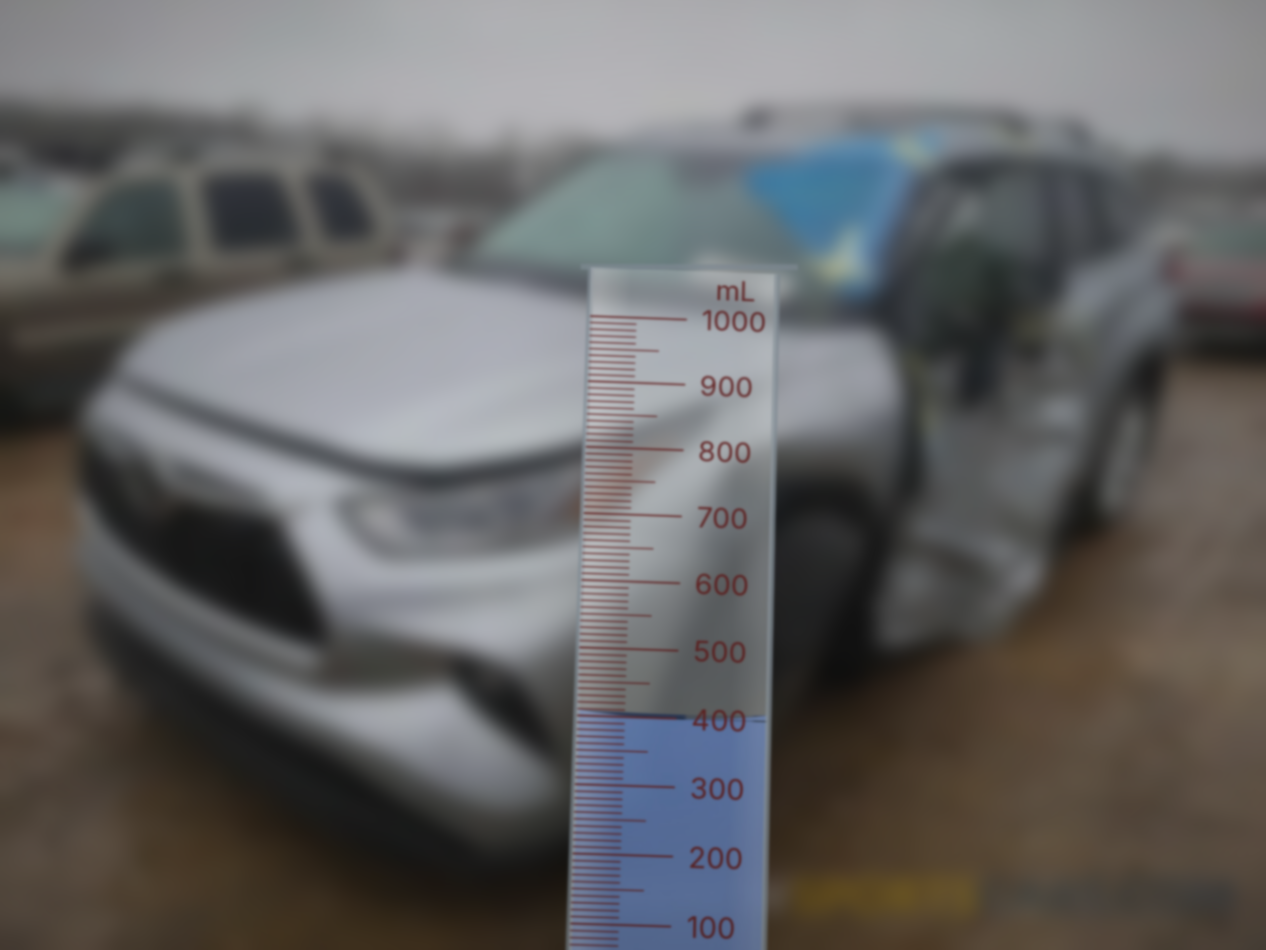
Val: mL 400
